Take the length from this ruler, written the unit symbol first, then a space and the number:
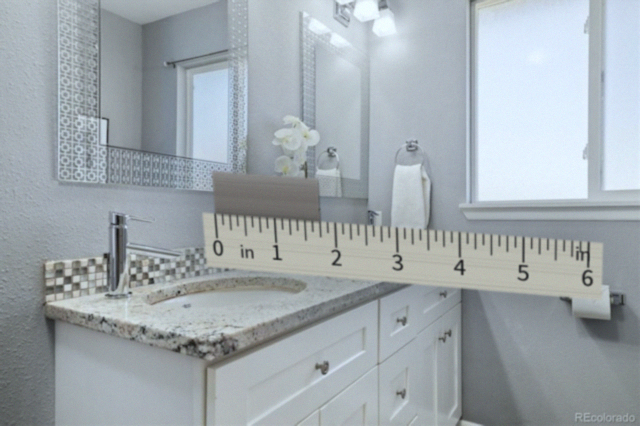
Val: in 1.75
